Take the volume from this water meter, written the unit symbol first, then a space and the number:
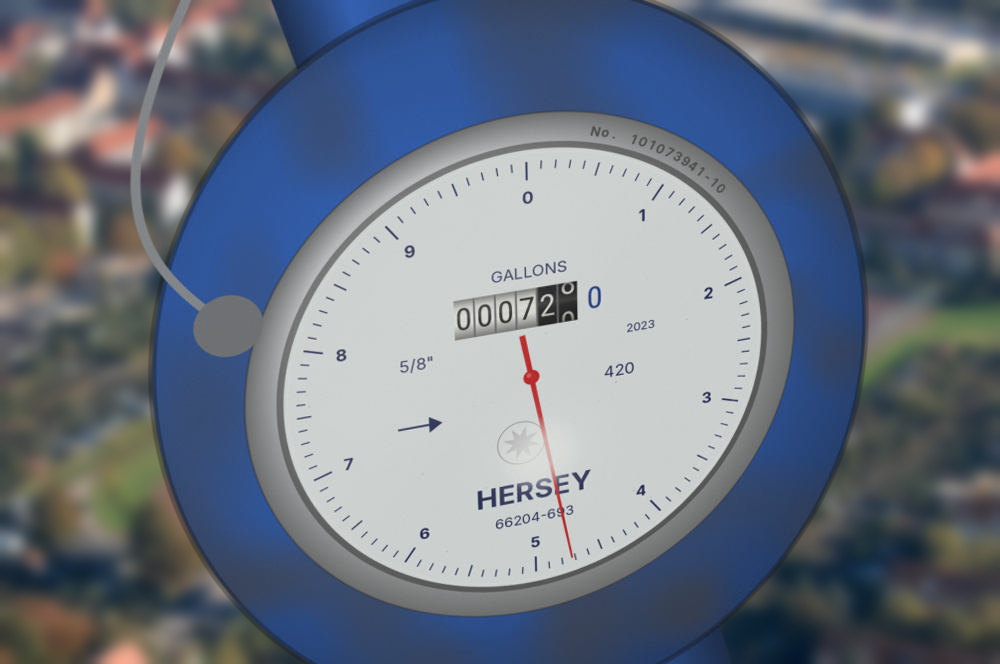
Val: gal 7284.7
